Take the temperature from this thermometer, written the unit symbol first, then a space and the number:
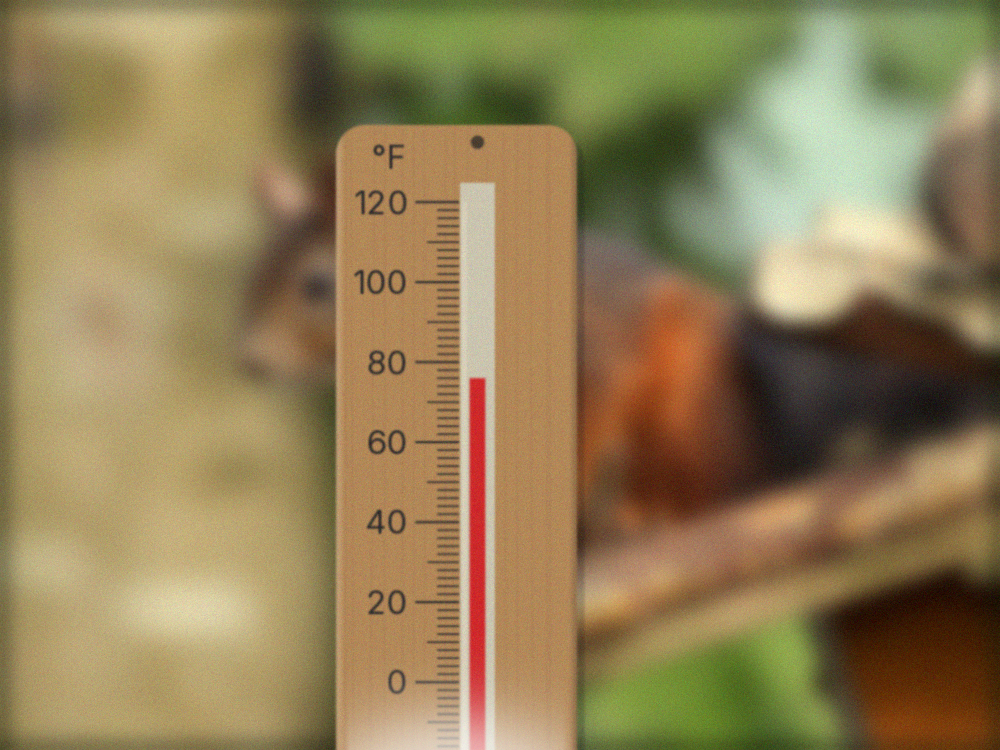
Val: °F 76
